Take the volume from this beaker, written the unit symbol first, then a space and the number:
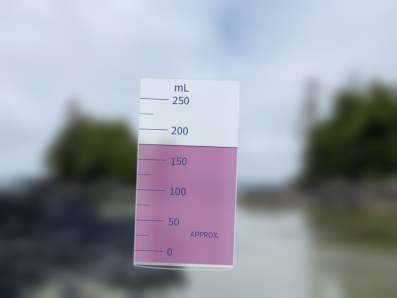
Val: mL 175
